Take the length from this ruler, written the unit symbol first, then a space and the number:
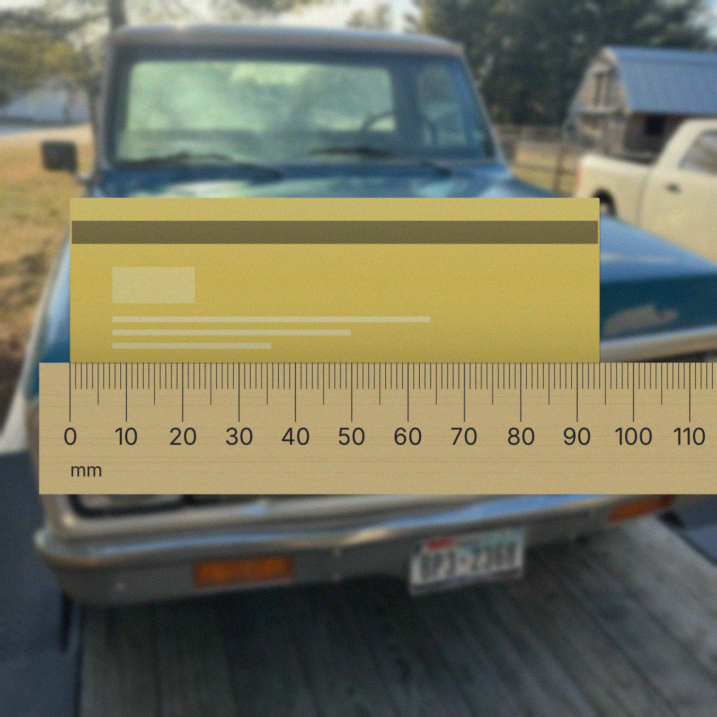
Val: mm 94
